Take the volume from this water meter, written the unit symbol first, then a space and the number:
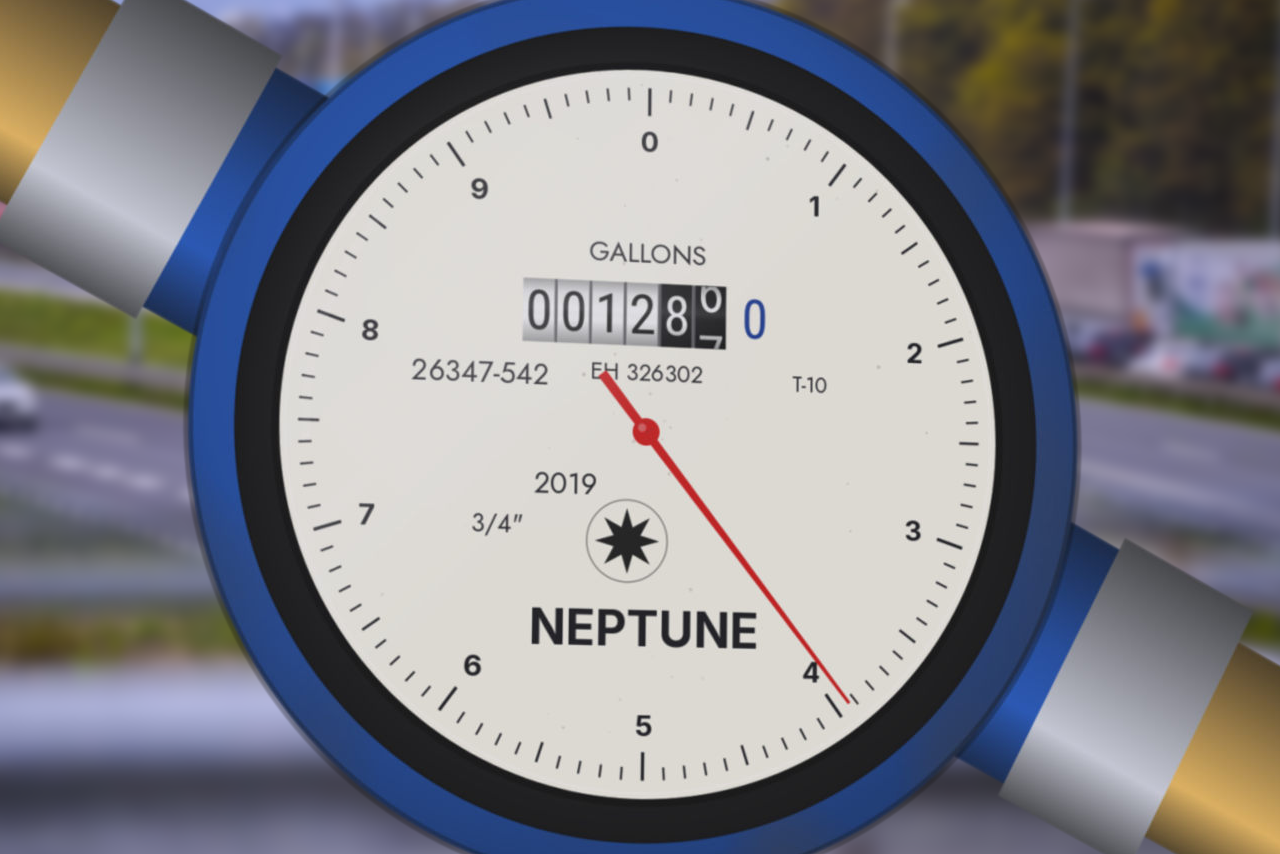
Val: gal 12863.9
